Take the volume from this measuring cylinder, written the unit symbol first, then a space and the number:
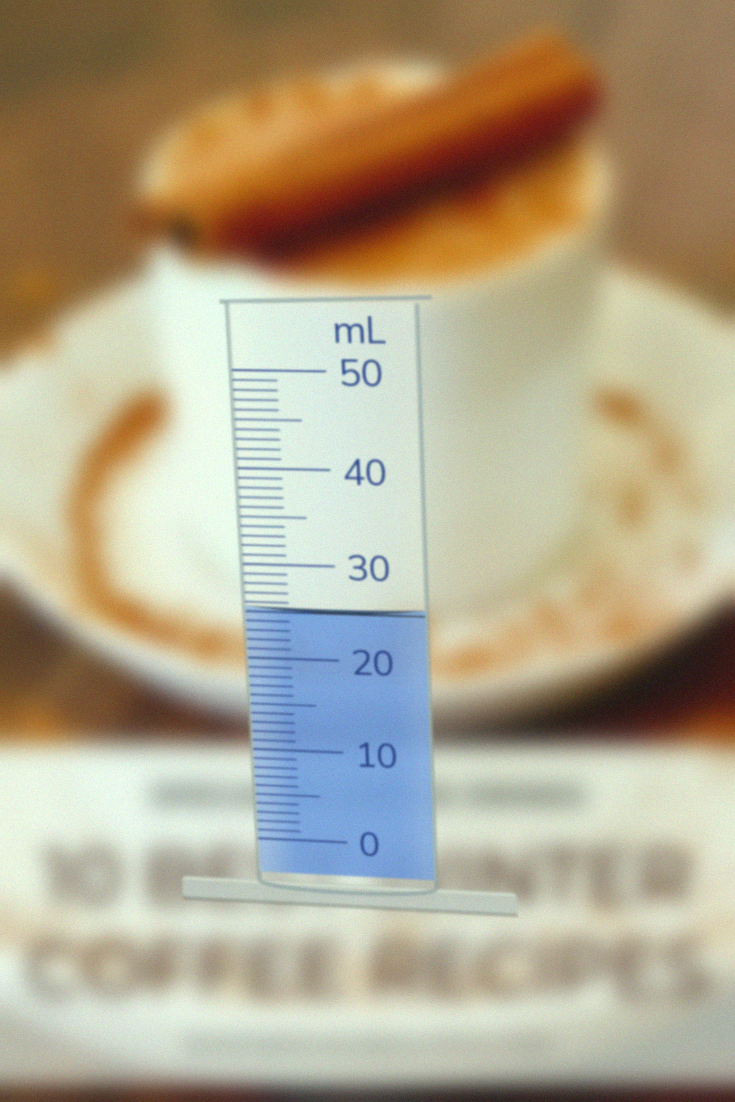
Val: mL 25
